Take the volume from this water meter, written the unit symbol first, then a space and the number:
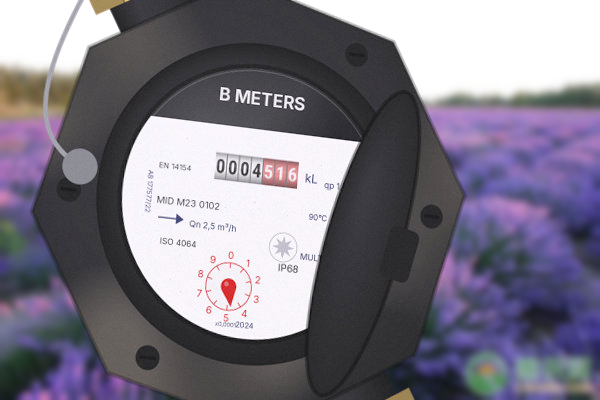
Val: kL 4.5164
